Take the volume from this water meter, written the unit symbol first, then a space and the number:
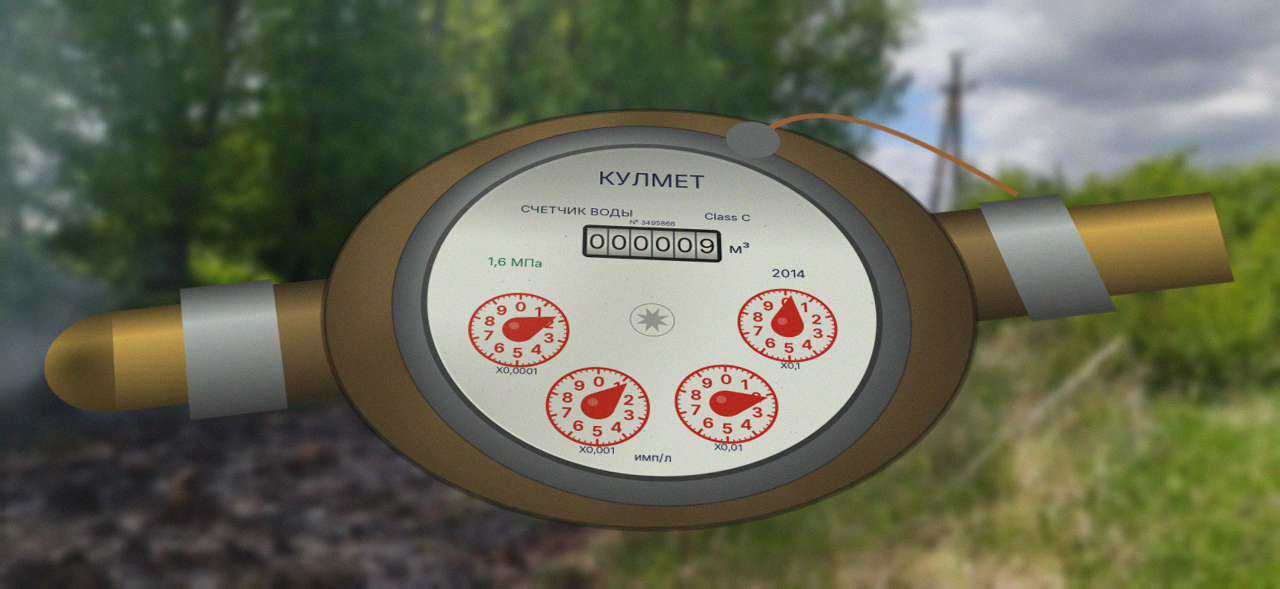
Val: m³ 9.0211
